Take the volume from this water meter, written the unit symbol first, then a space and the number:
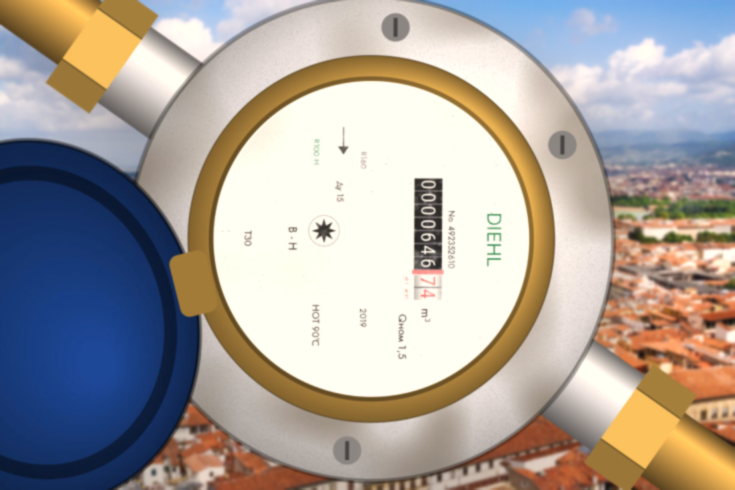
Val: m³ 646.74
